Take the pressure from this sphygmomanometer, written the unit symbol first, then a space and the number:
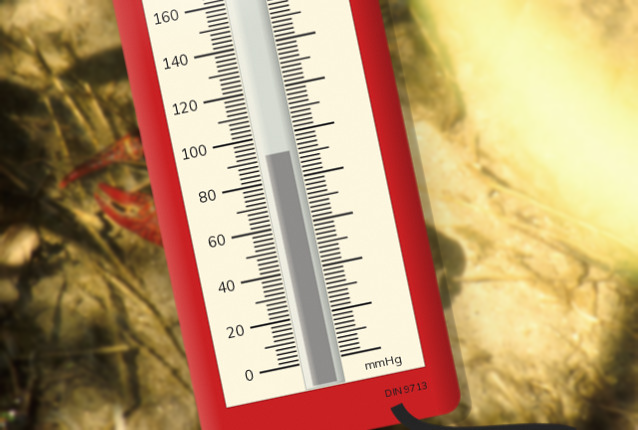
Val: mmHg 92
